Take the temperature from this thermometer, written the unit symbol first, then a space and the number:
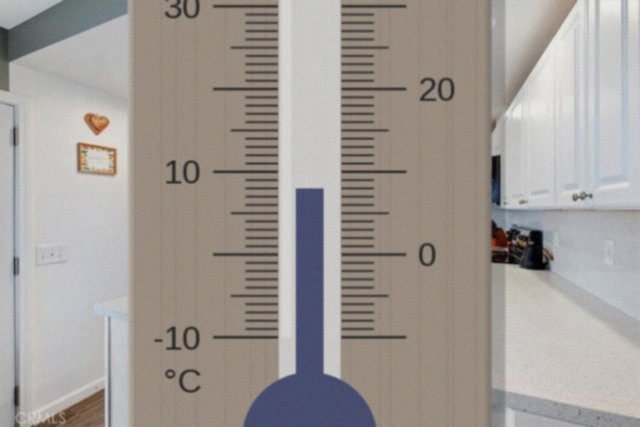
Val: °C 8
